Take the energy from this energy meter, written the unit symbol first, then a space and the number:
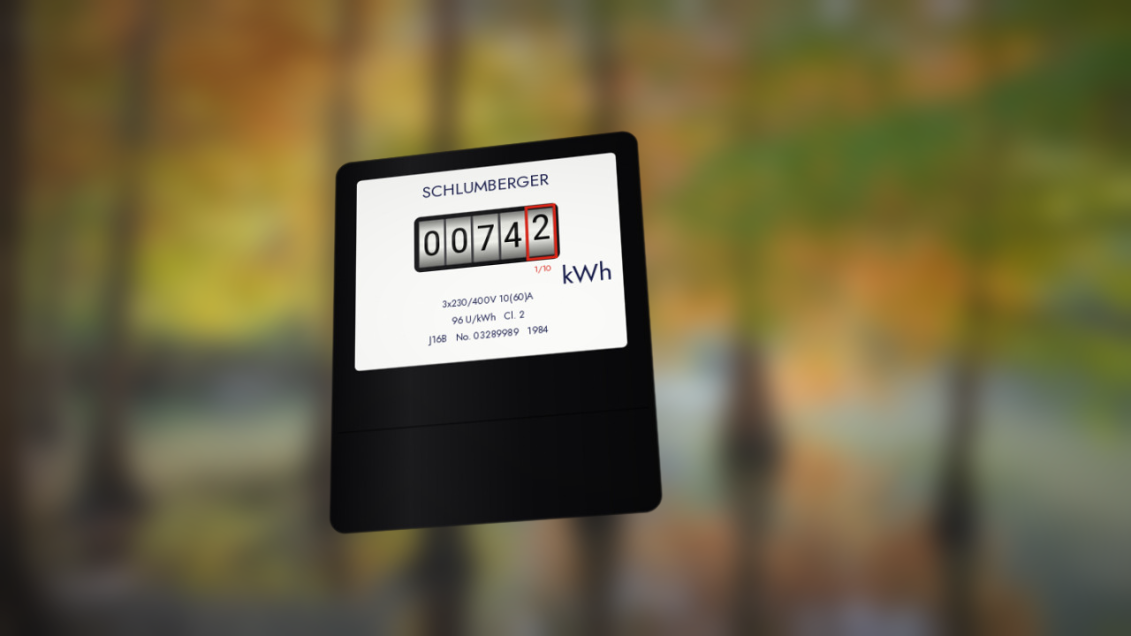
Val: kWh 74.2
